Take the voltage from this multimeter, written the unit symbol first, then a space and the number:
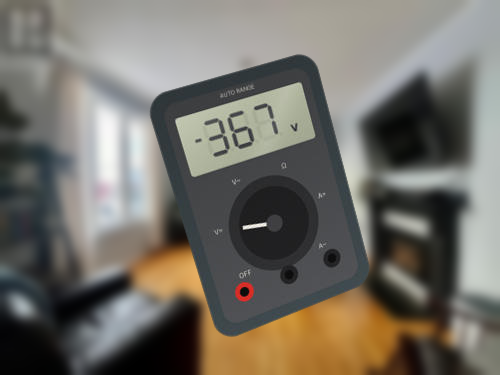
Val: V -367
